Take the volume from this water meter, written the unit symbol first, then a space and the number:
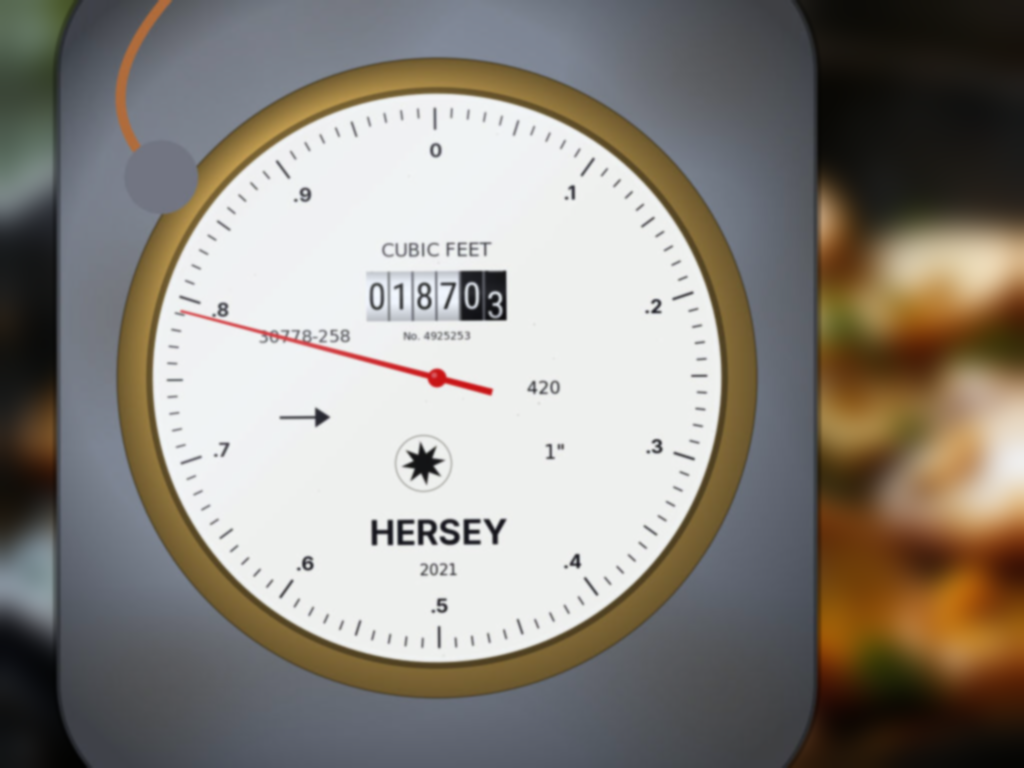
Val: ft³ 18702.79
